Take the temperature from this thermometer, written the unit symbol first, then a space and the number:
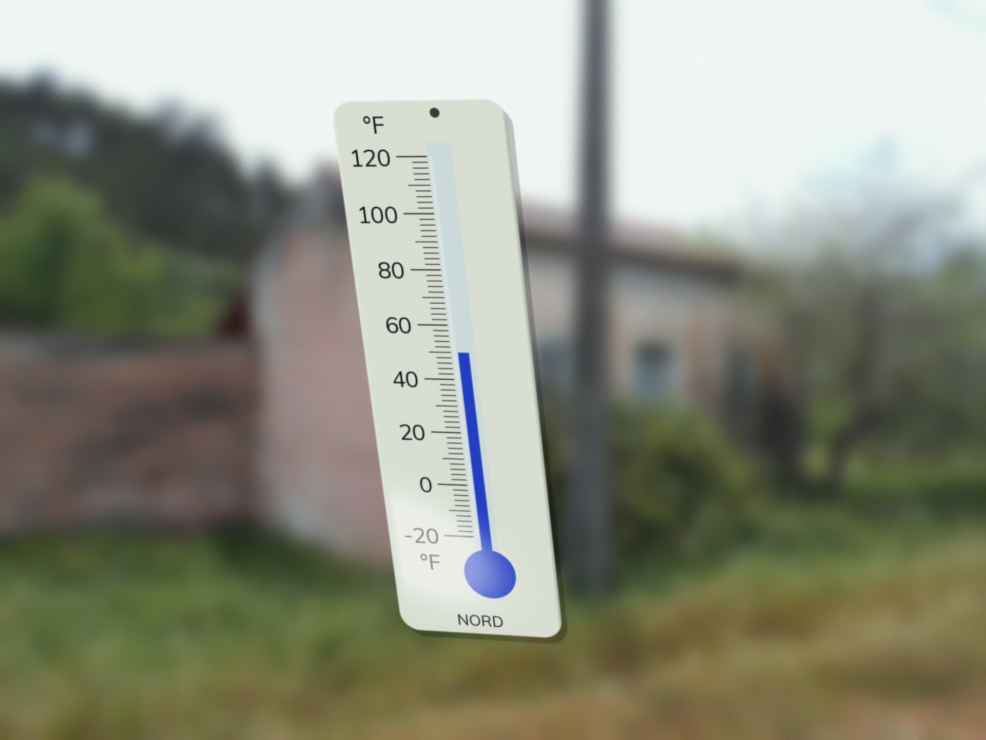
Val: °F 50
